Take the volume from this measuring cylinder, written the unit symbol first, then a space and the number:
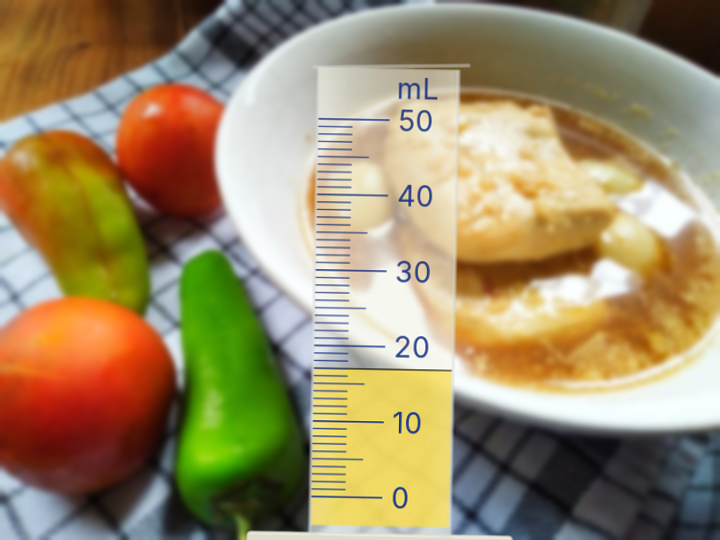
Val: mL 17
